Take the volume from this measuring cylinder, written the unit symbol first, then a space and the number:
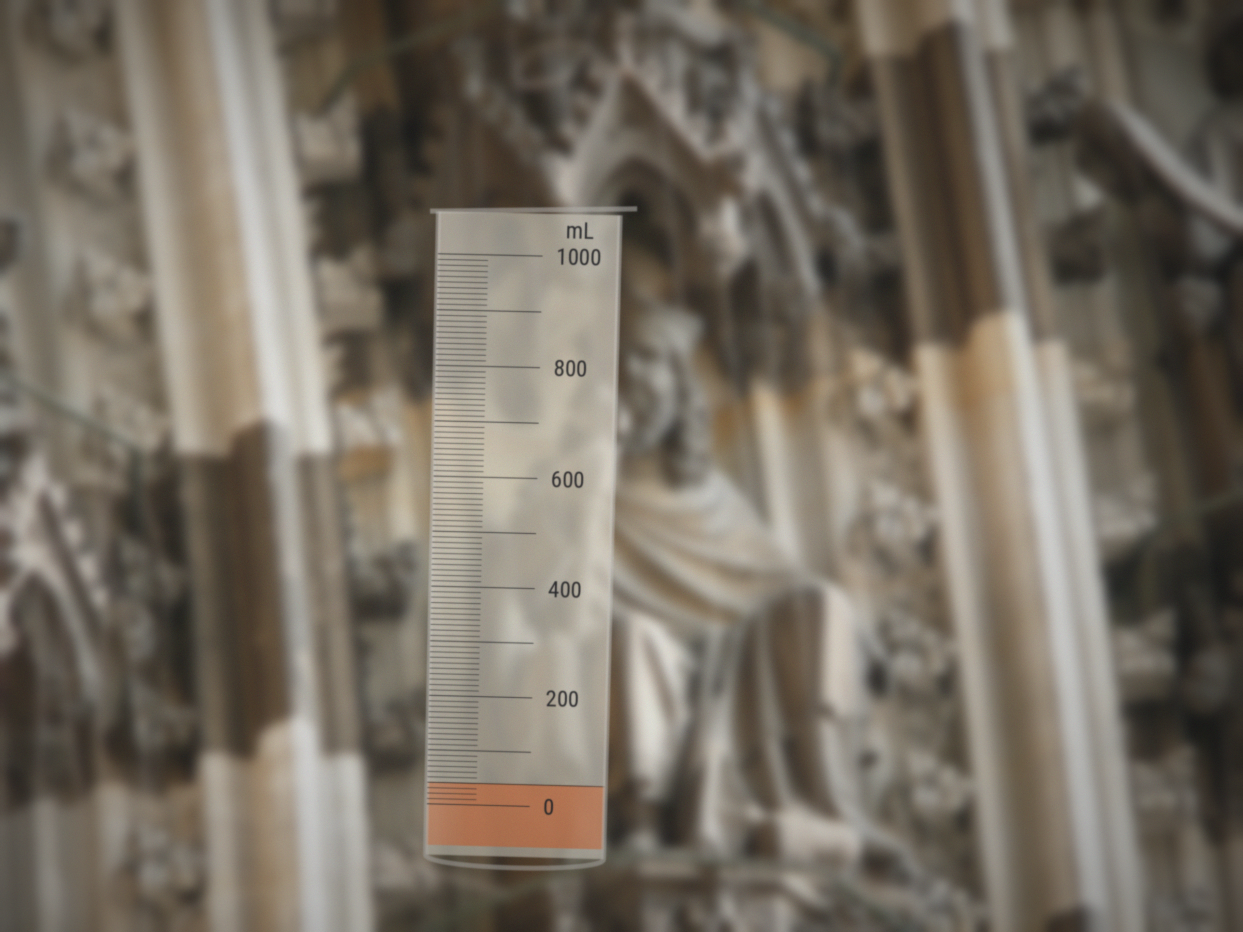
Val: mL 40
